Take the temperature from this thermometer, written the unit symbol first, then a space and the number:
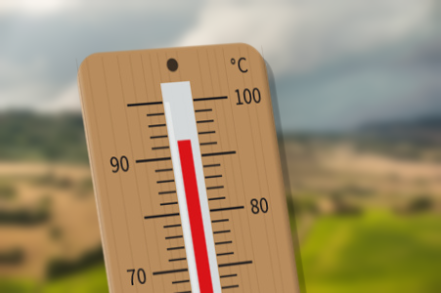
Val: °C 93
